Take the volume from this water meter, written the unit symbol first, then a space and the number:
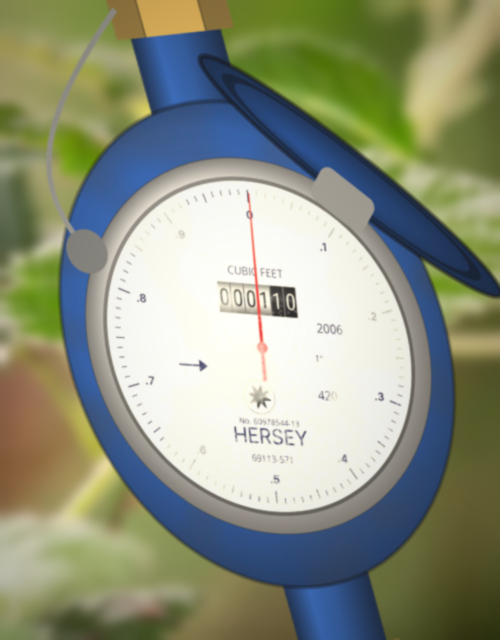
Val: ft³ 110.00
